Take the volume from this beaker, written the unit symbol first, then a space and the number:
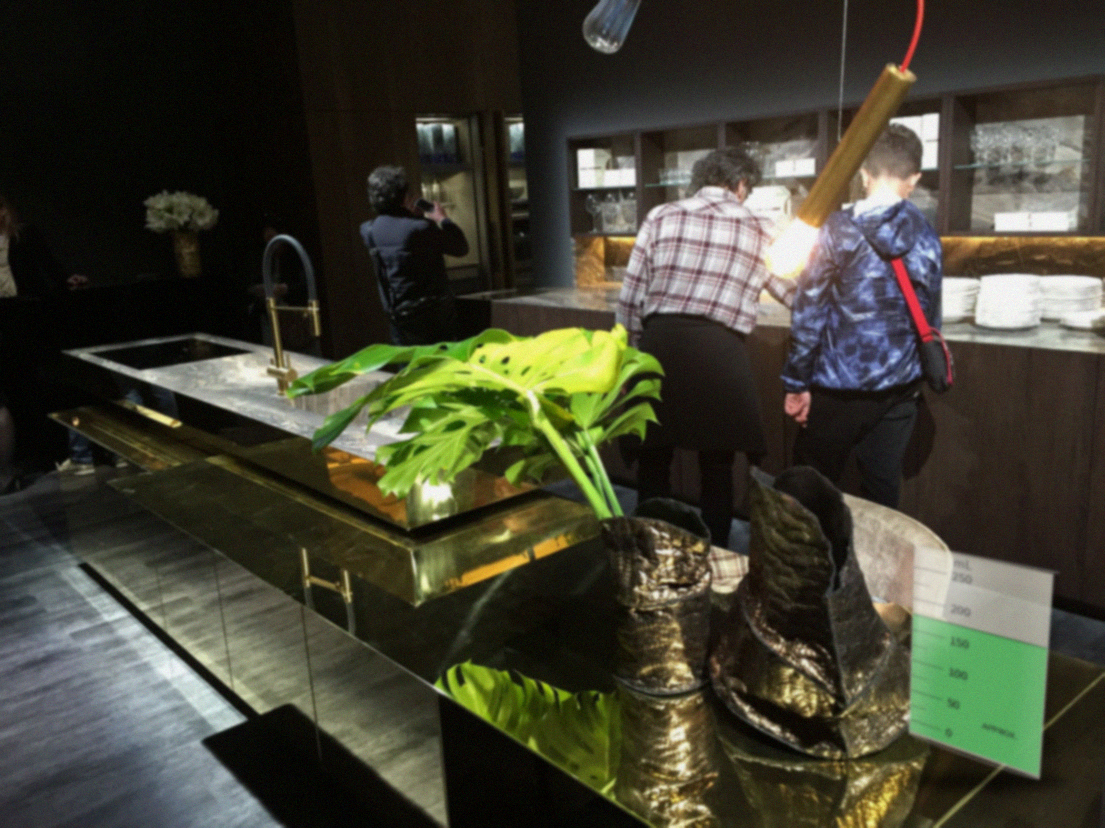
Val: mL 175
